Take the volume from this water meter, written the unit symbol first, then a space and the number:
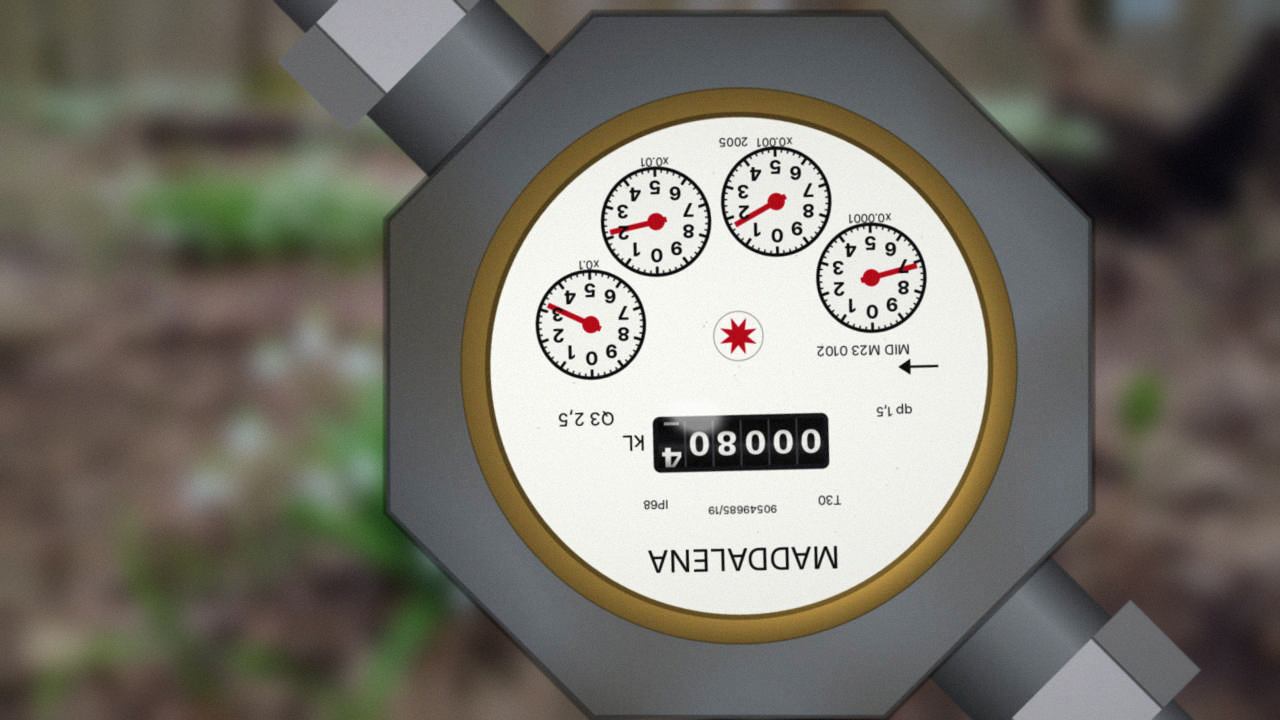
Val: kL 804.3217
